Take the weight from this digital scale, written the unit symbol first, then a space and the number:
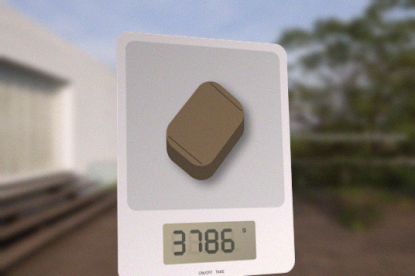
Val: g 3786
